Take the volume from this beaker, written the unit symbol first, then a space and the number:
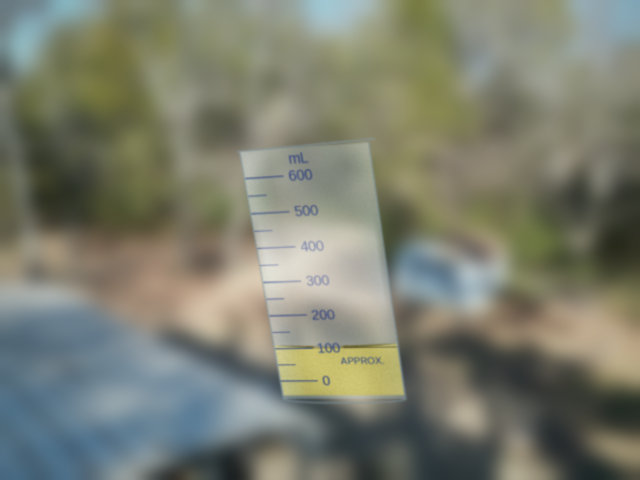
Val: mL 100
